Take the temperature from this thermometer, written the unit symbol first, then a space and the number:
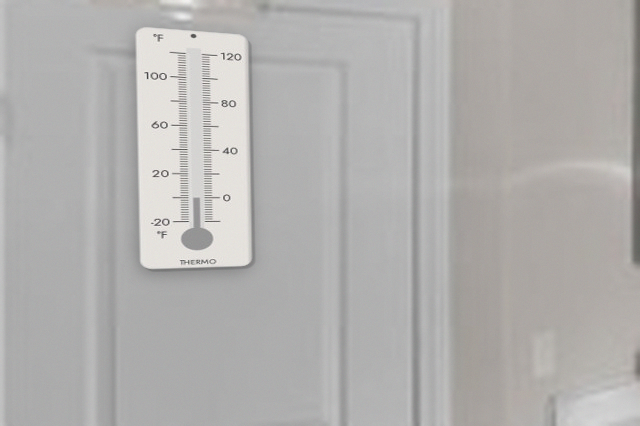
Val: °F 0
